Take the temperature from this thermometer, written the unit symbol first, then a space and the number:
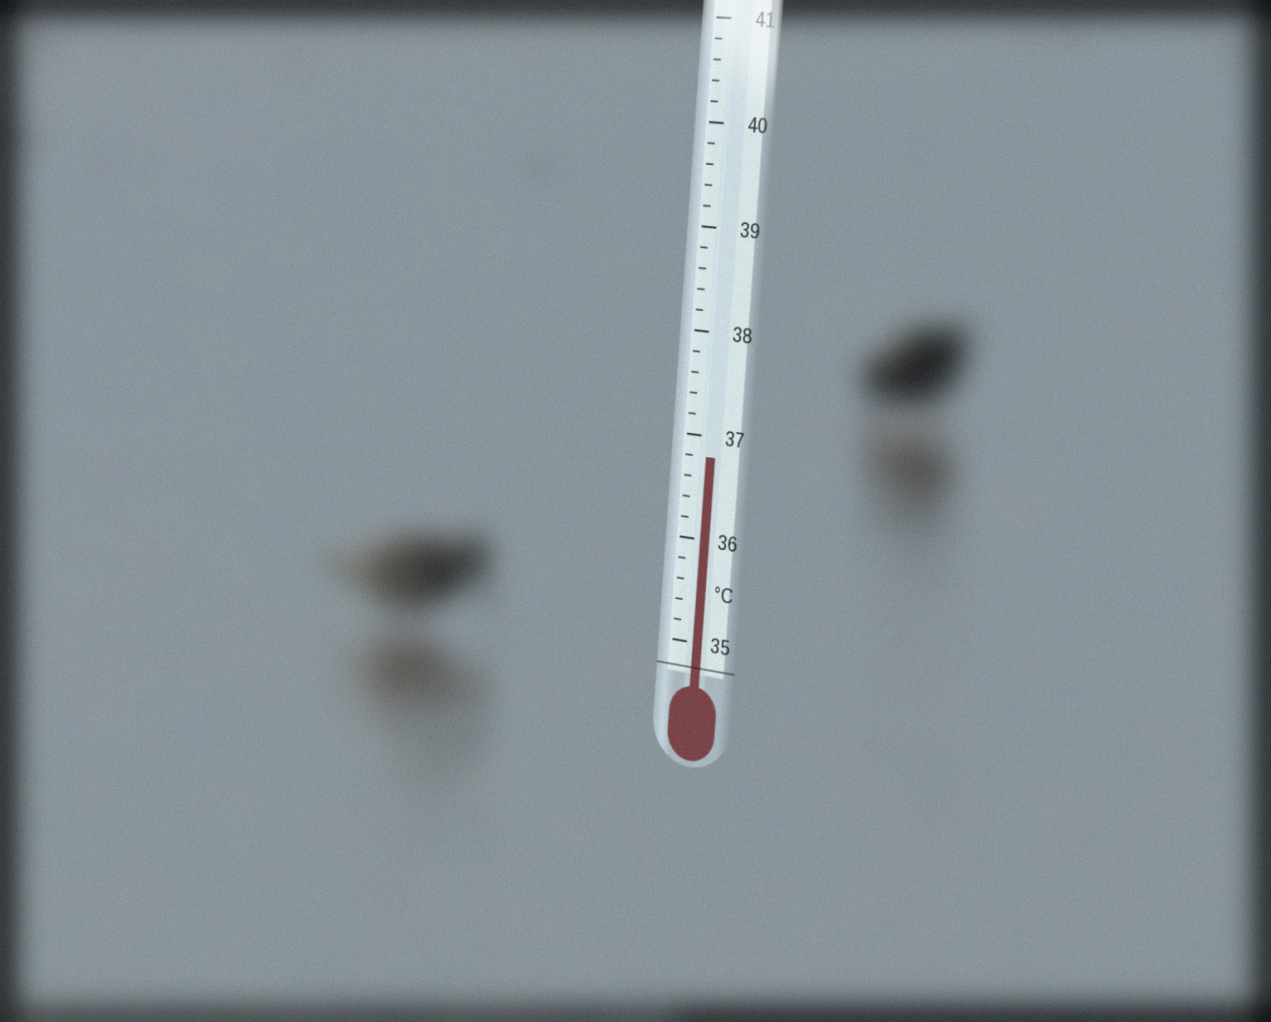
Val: °C 36.8
